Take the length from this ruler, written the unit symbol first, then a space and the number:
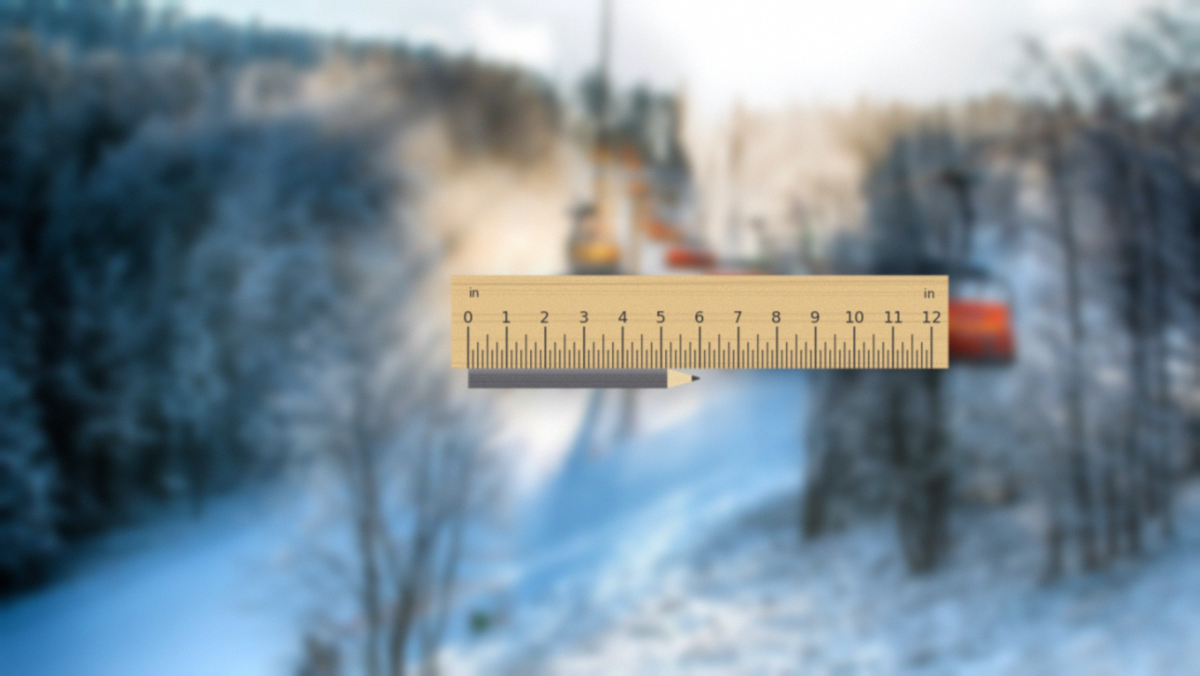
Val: in 6
